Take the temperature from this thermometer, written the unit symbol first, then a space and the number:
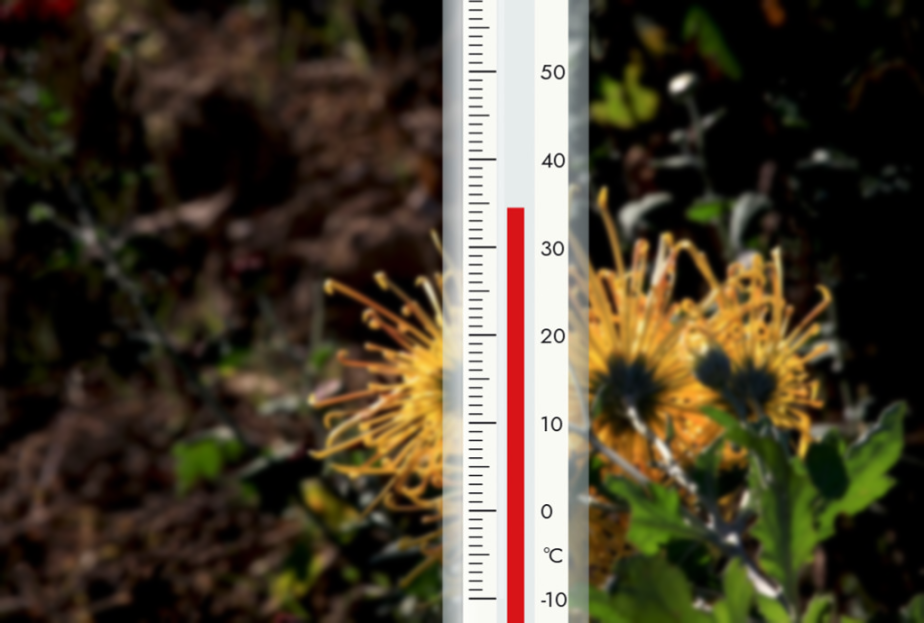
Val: °C 34.5
